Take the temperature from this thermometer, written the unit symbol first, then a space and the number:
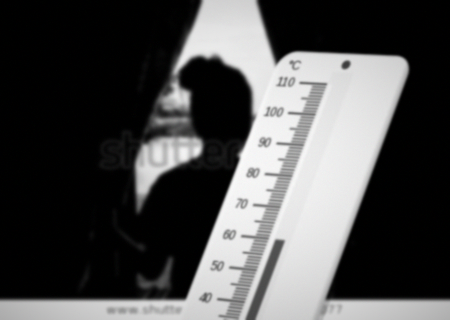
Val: °C 60
